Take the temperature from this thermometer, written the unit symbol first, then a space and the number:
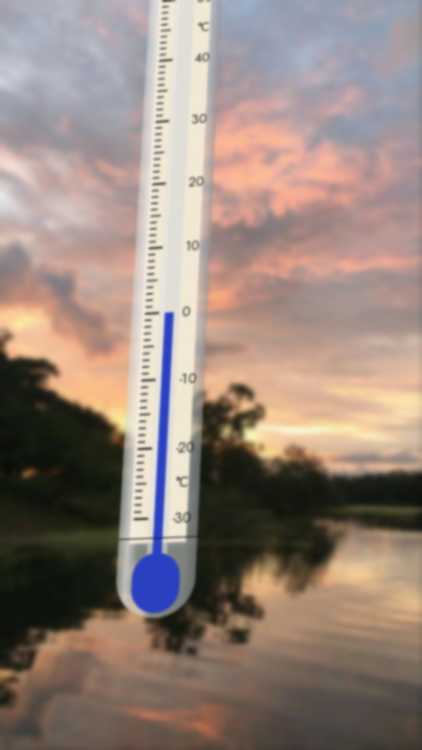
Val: °C 0
